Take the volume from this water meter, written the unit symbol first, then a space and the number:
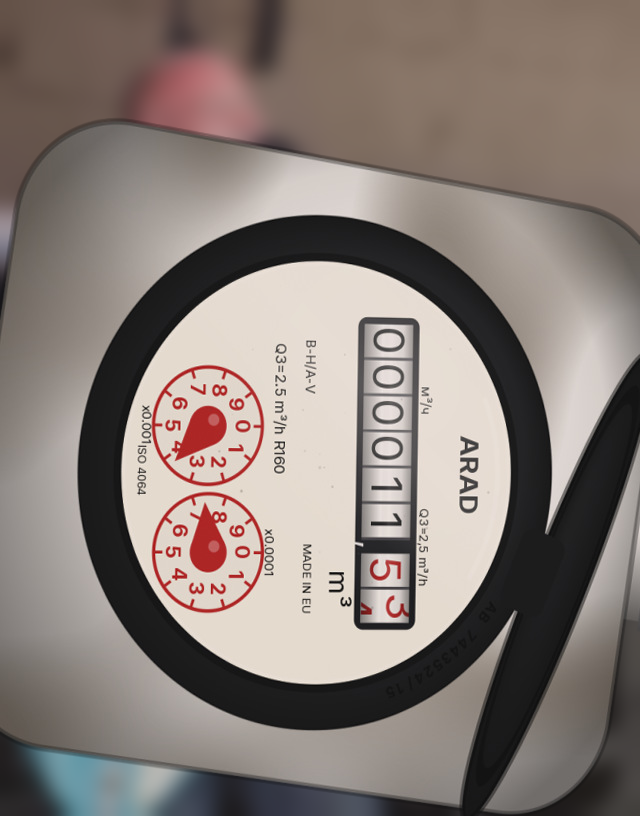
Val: m³ 11.5337
